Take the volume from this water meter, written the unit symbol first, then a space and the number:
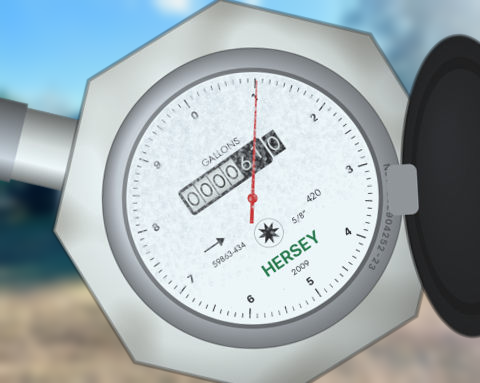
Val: gal 611.0
